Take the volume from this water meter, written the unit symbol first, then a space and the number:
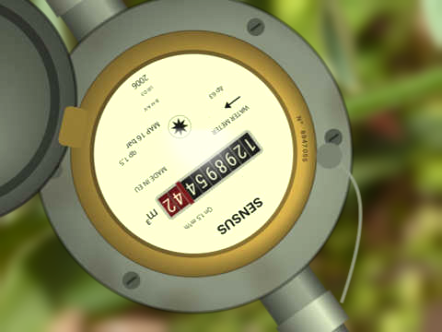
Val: m³ 1298954.42
